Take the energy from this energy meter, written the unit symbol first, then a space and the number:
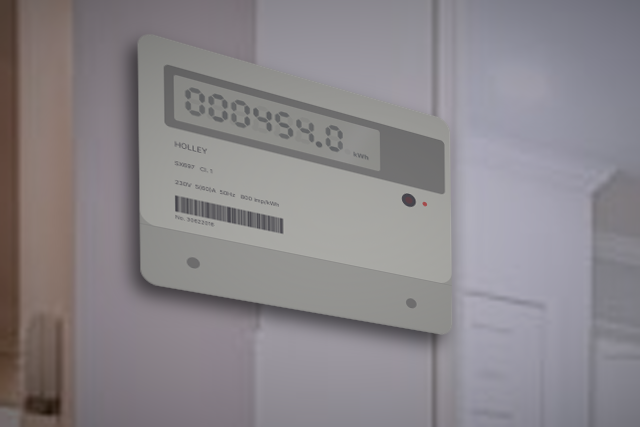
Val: kWh 454.0
